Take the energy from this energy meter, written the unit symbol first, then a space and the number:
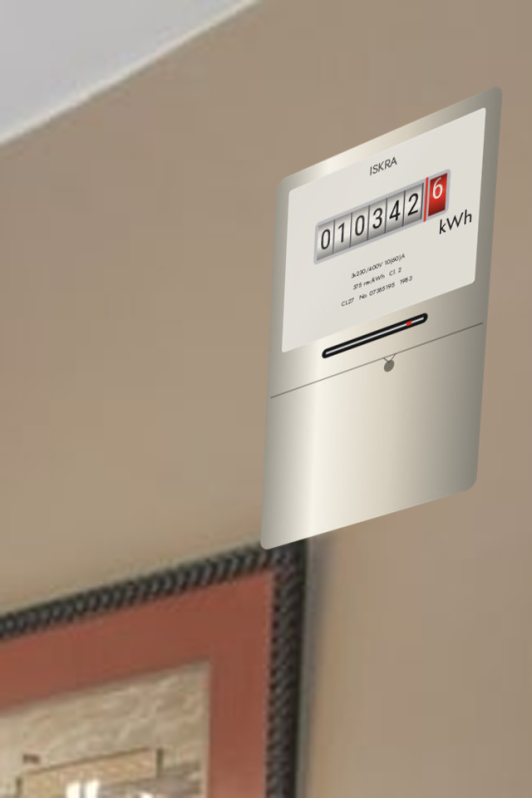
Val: kWh 10342.6
